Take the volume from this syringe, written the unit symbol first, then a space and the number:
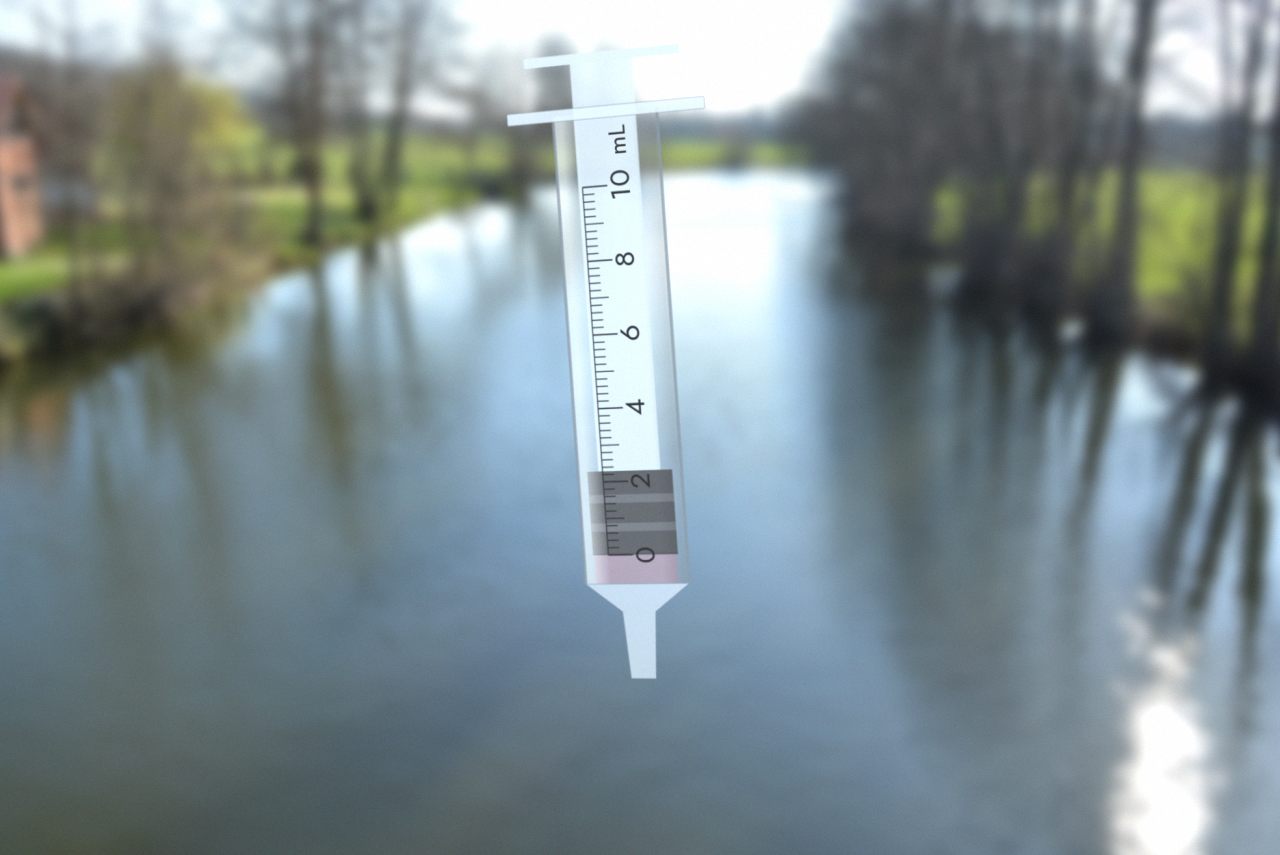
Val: mL 0
